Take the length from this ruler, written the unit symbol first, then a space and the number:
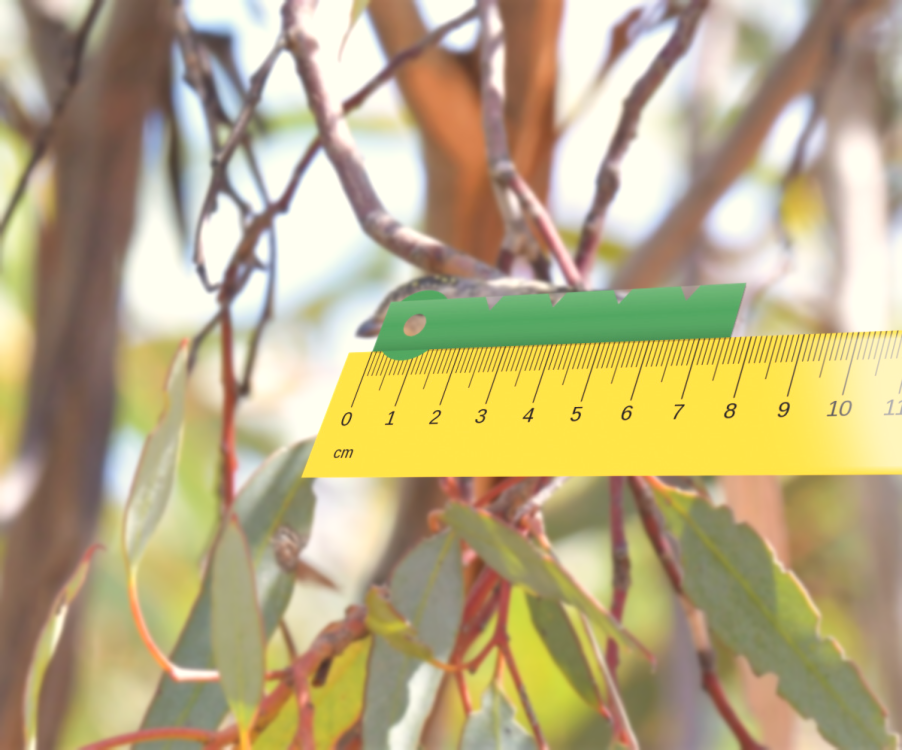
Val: cm 7.6
